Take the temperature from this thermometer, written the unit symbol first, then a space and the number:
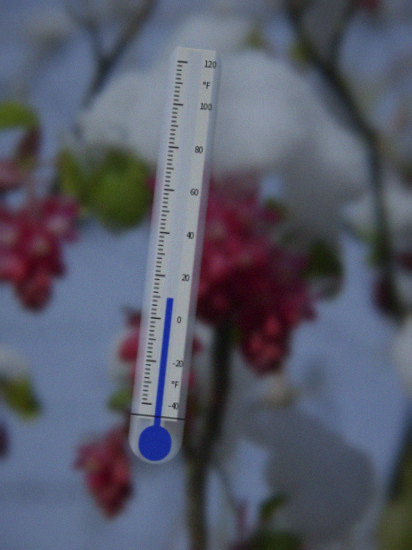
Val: °F 10
